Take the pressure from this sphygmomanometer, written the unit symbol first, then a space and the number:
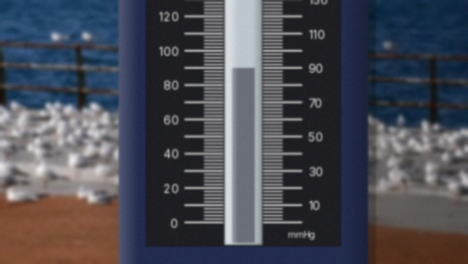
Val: mmHg 90
